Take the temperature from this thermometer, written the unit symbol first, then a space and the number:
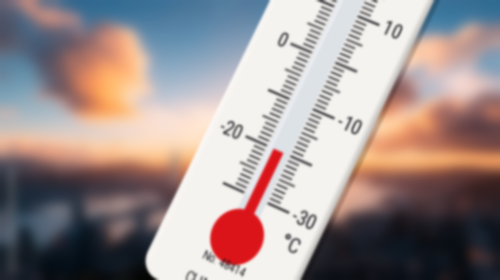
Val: °C -20
